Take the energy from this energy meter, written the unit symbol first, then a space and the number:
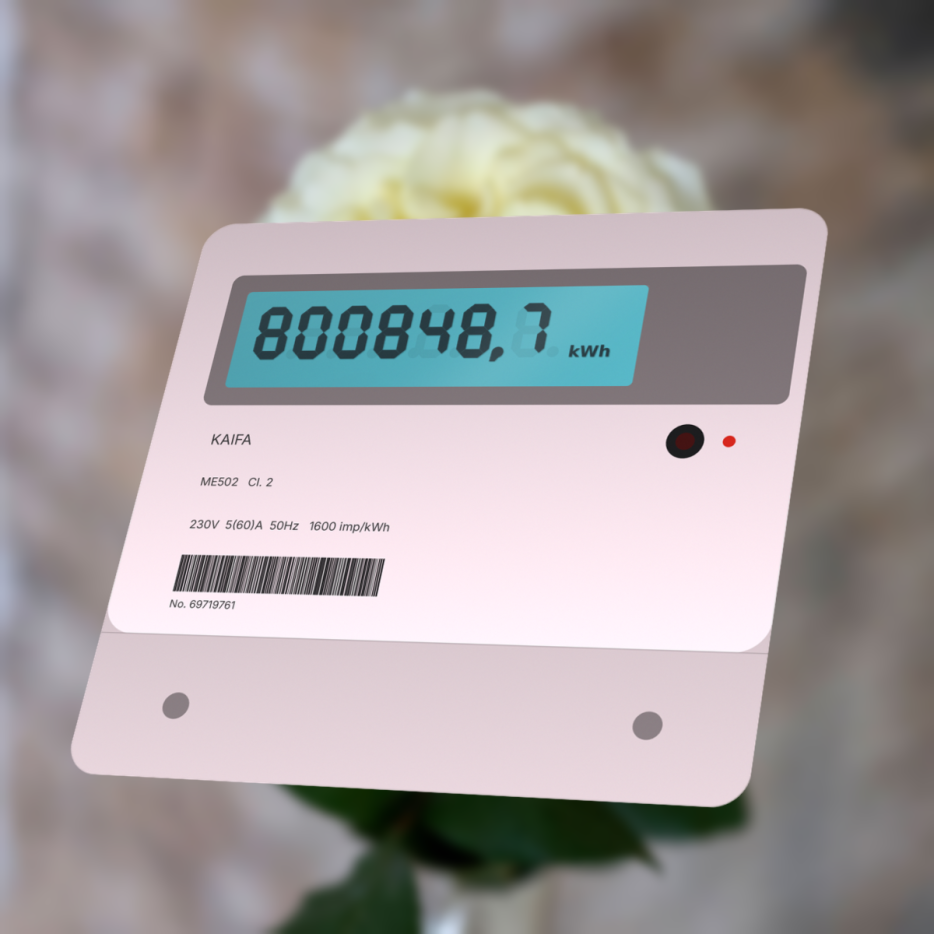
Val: kWh 800848.7
